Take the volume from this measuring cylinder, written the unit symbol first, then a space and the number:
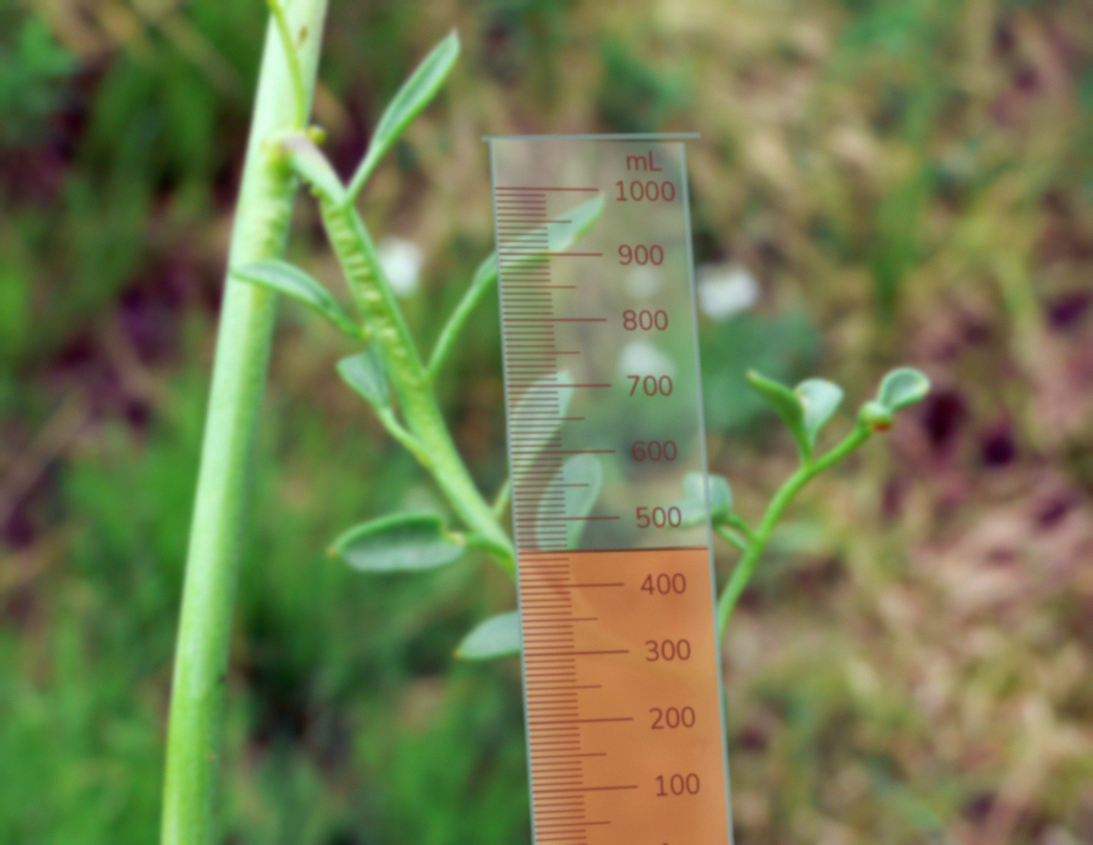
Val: mL 450
